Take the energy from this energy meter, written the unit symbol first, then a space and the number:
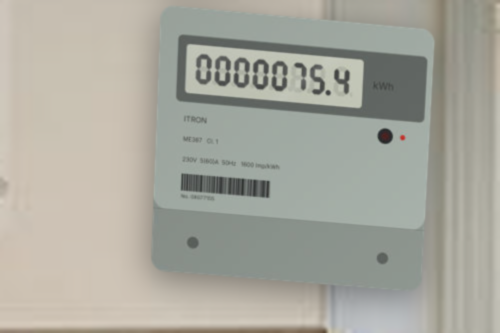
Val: kWh 75.4
